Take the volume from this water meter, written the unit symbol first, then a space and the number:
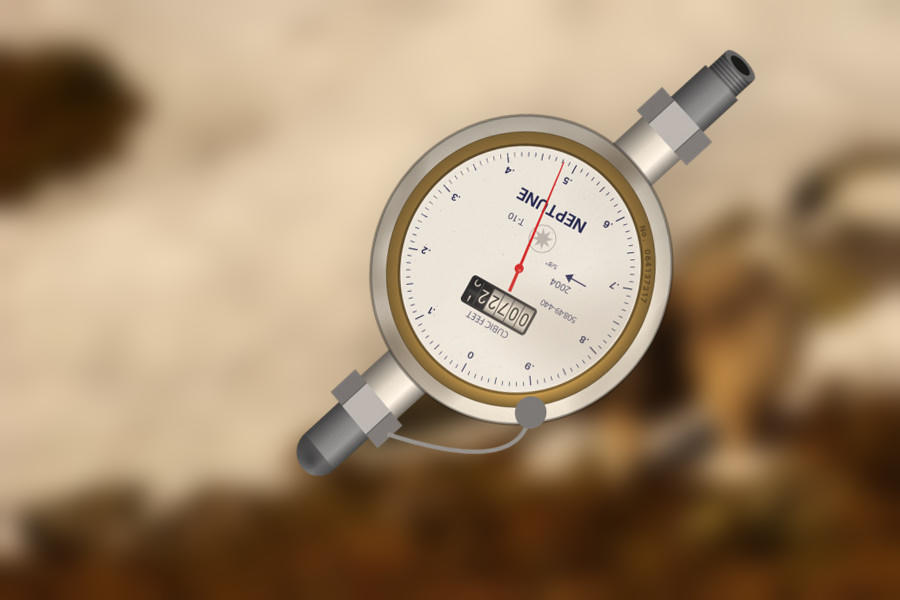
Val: ft³ 7221.48
